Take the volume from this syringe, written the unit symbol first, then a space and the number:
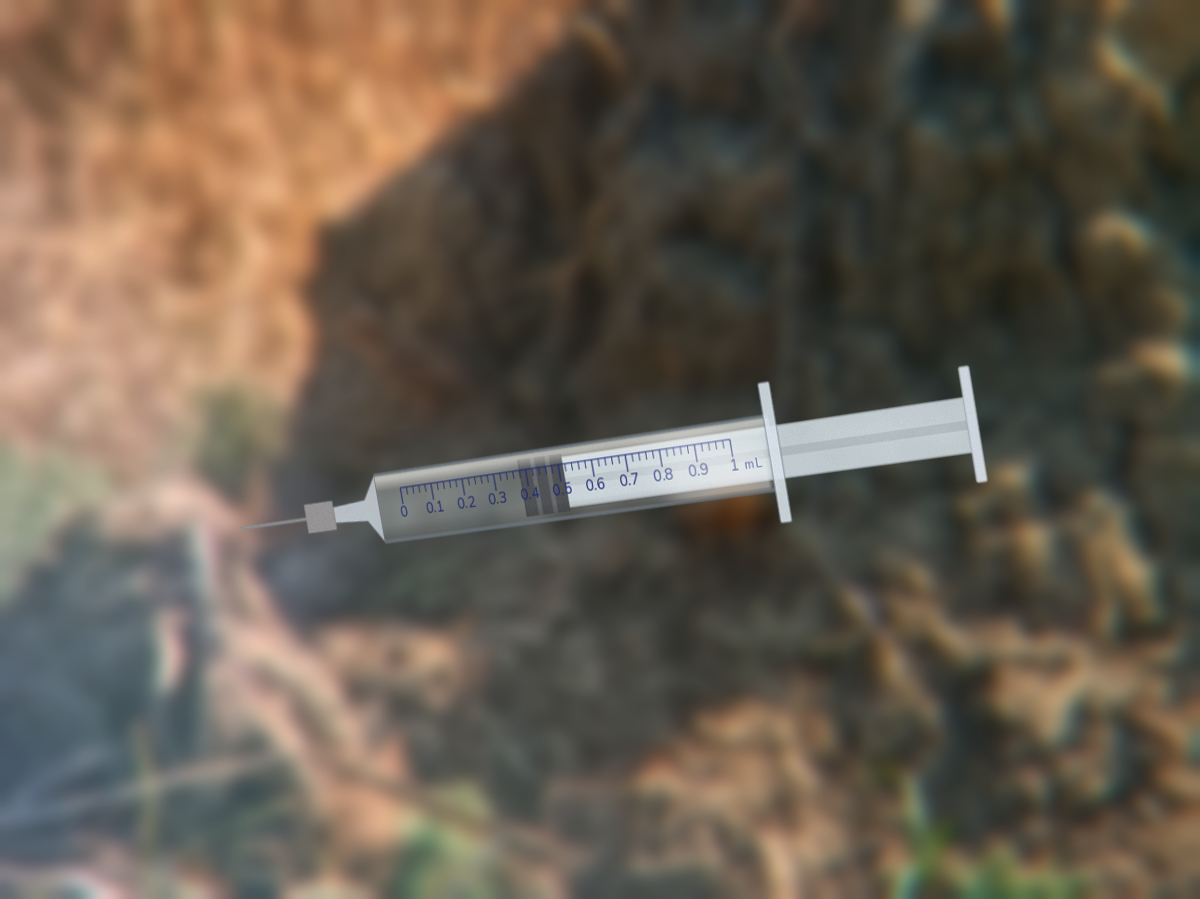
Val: mL 0.38
